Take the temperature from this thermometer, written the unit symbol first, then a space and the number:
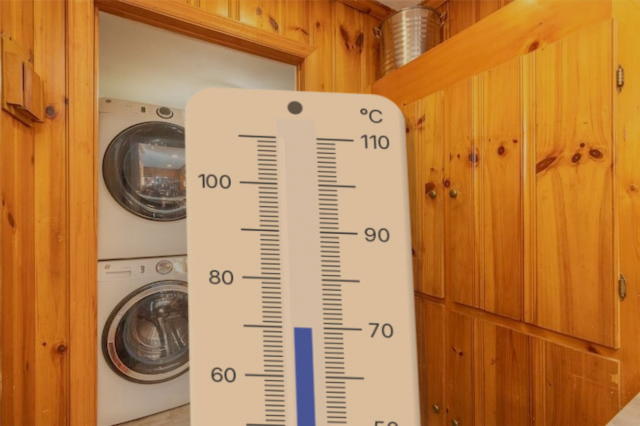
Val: °C 70
